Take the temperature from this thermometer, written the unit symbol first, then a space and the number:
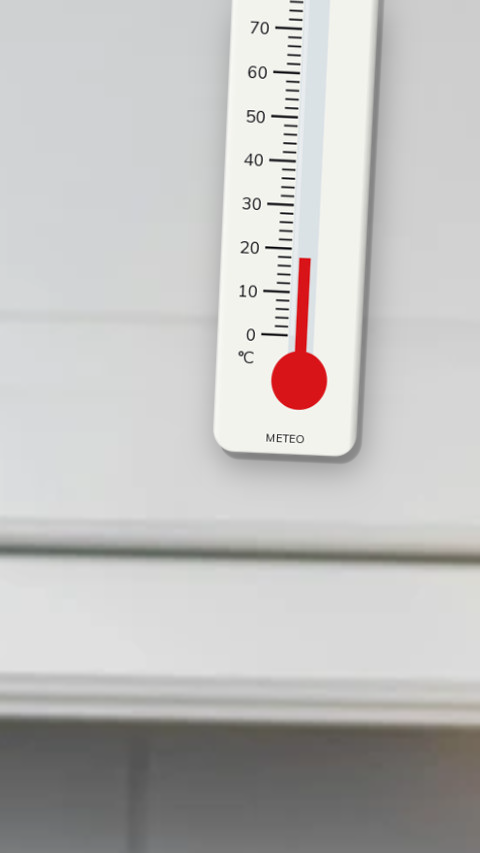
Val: °C 18
